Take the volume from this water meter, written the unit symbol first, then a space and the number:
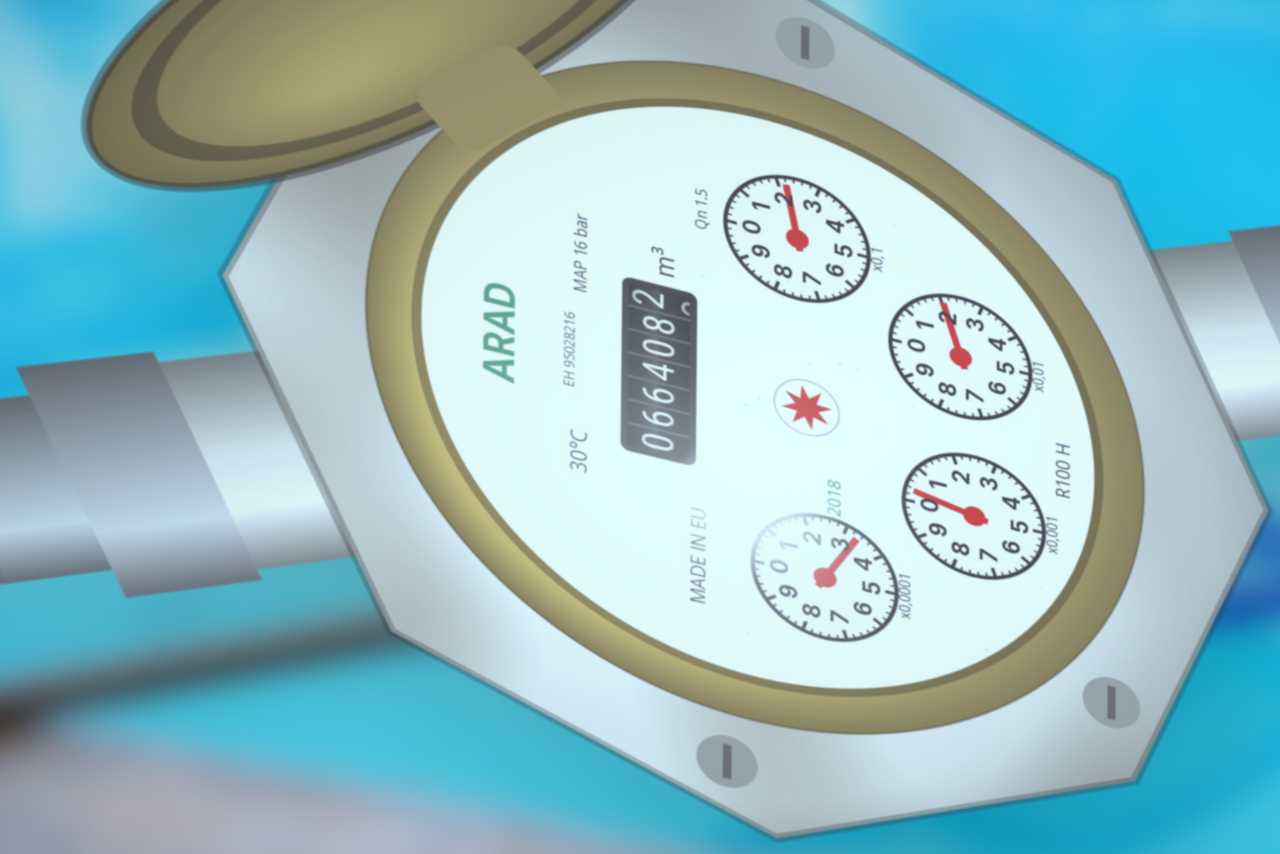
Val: m³ 664082.2203
